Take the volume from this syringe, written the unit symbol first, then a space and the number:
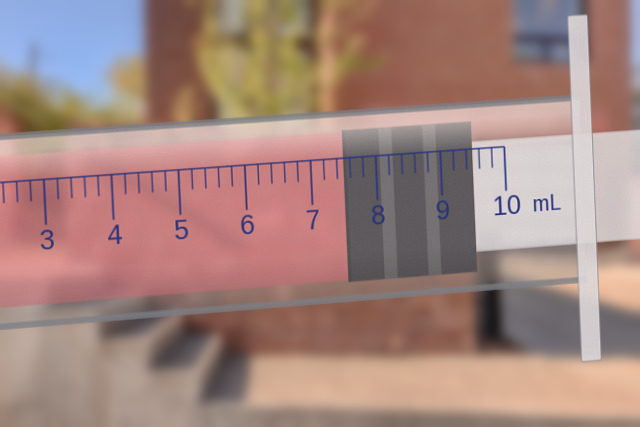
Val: mL 7.5
